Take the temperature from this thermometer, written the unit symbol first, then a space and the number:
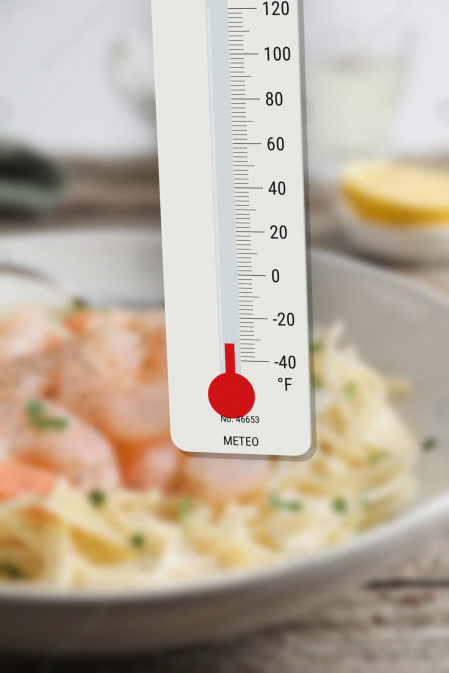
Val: °F -32
